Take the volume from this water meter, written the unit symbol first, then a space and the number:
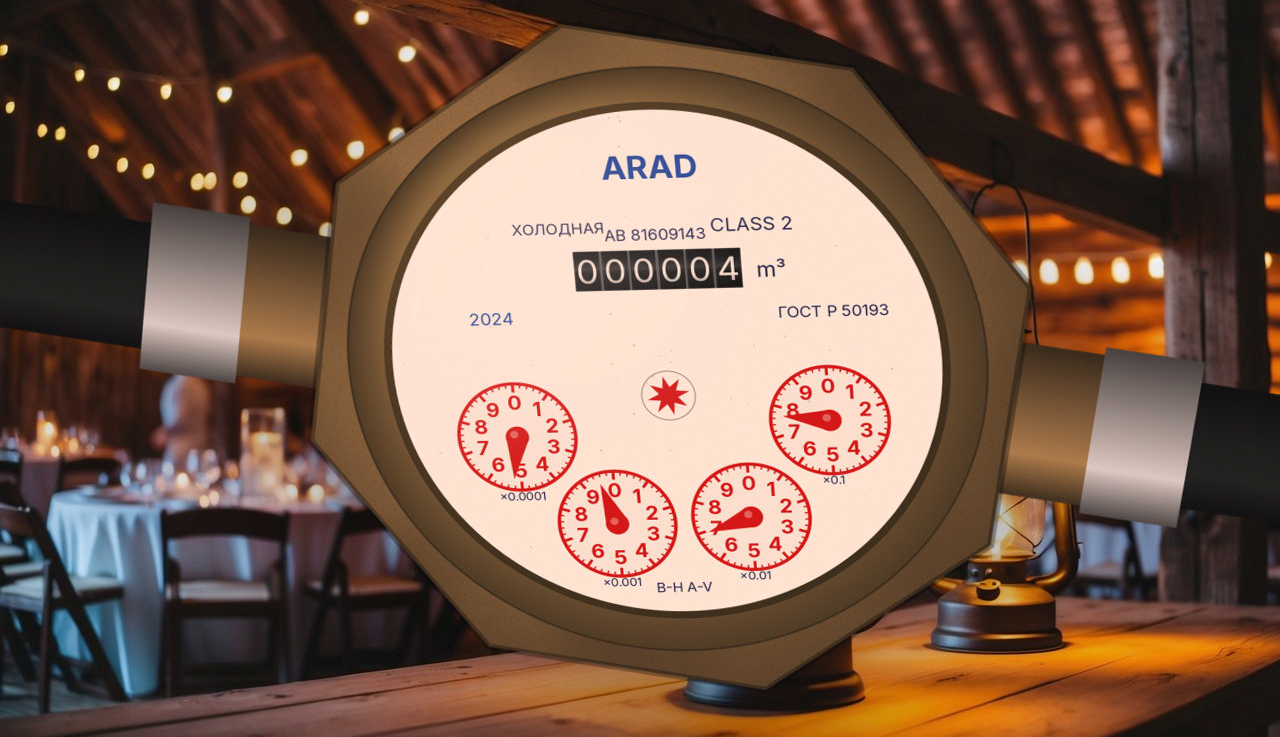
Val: m³ 4.7695
